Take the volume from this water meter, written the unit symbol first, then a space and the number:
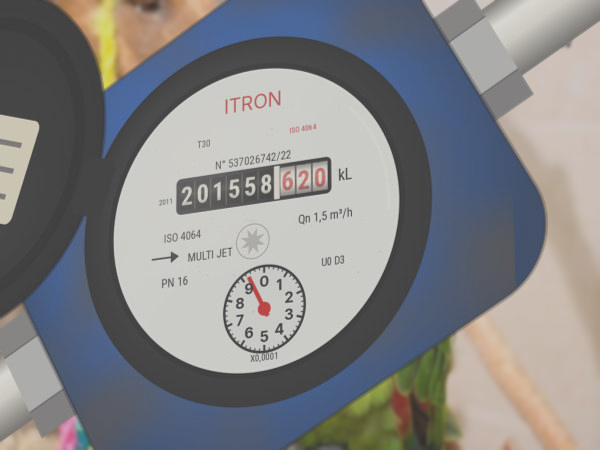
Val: kL 201558.6199
